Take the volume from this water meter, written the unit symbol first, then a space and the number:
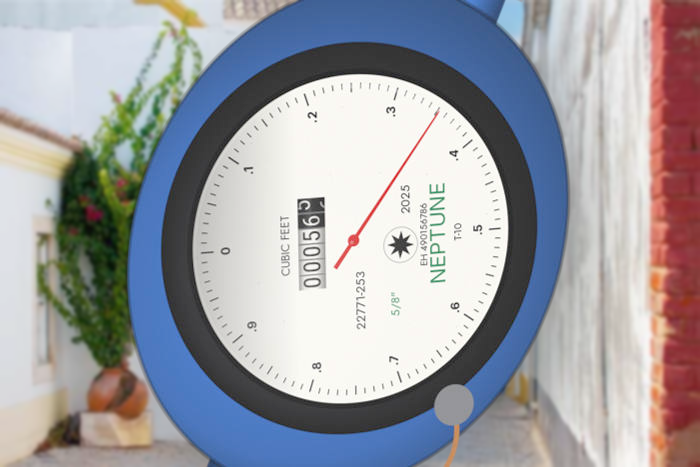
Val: ft³ 565.35
